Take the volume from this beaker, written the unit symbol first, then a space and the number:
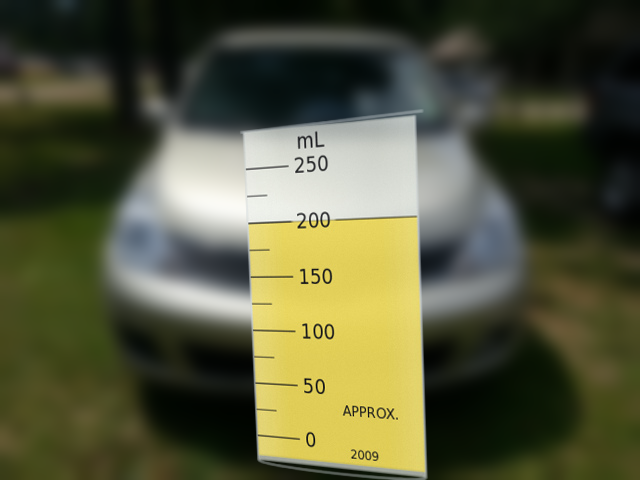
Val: mL 200
